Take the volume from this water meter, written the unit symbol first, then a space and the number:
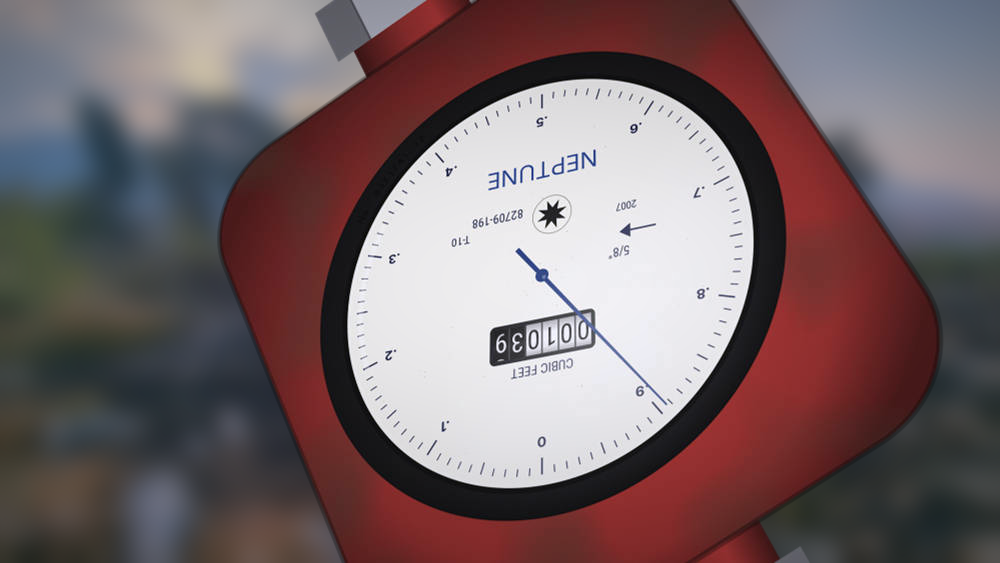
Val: ft³ 1038.89
